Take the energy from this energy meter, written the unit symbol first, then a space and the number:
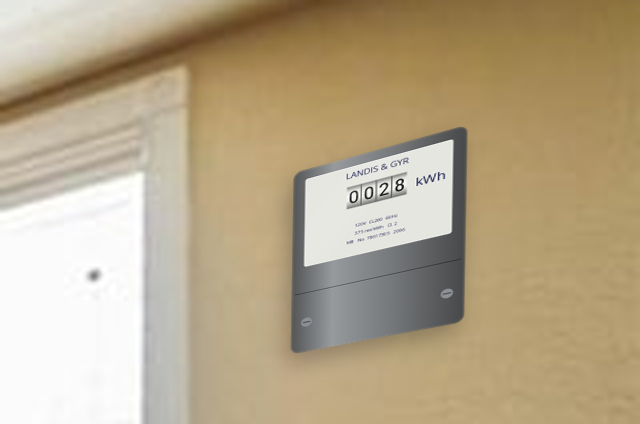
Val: kWh 28
